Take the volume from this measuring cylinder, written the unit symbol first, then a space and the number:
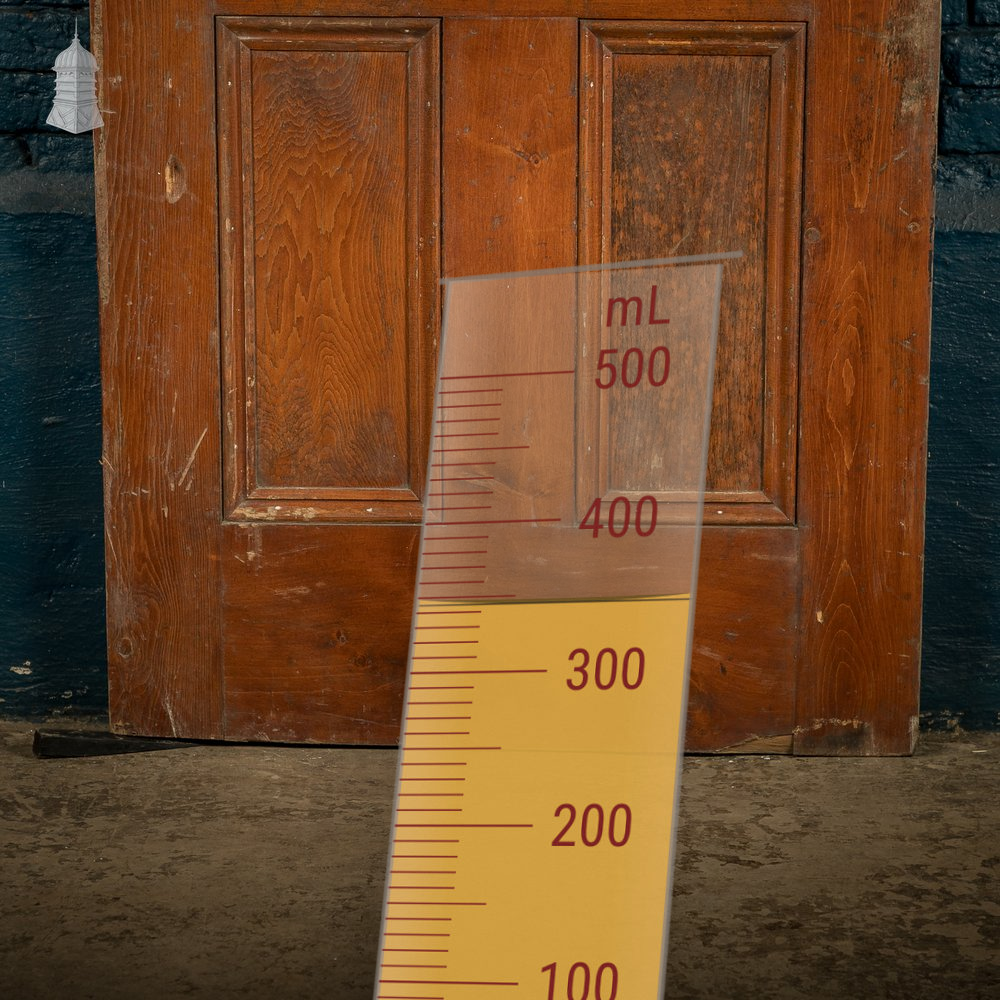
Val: mL 345
